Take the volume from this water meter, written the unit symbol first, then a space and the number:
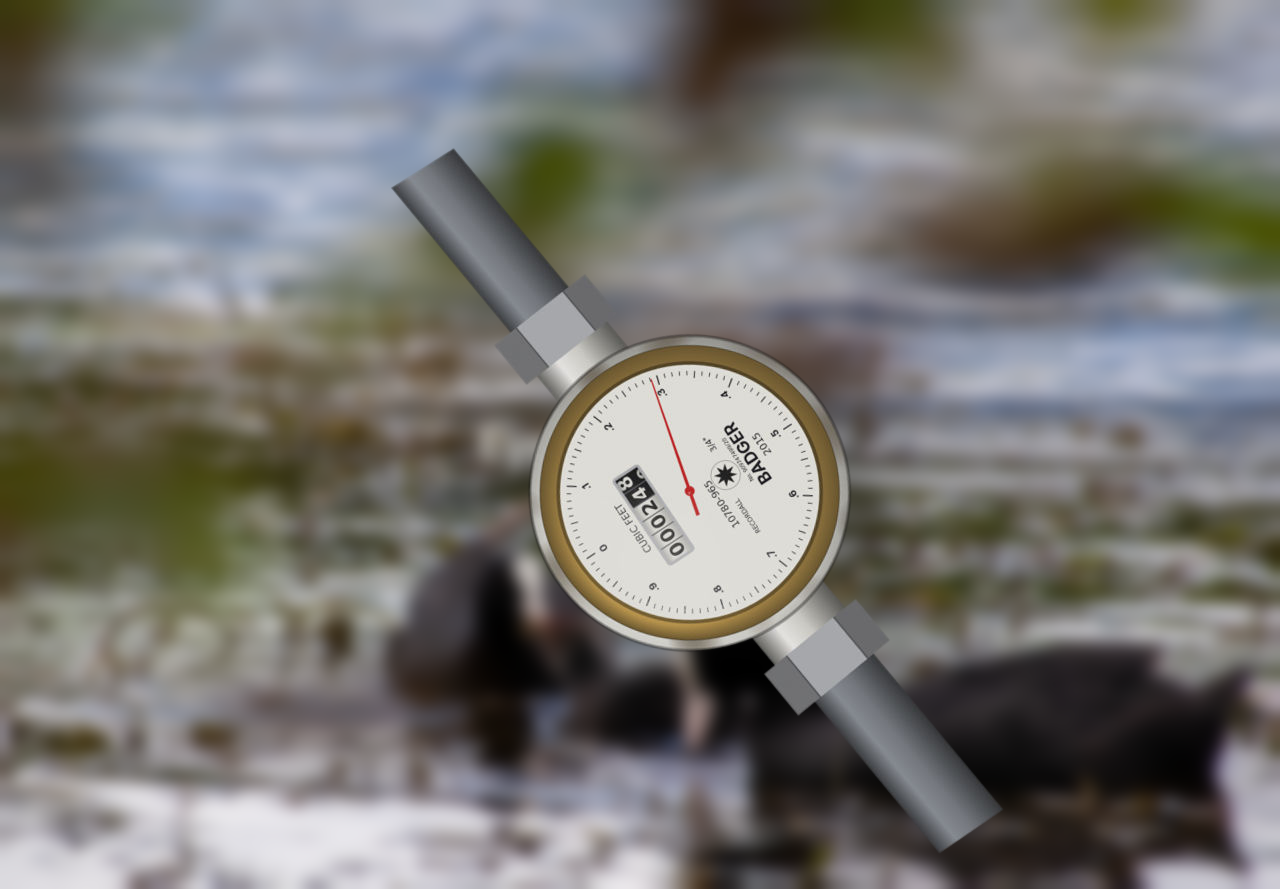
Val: ft³ 248.29
